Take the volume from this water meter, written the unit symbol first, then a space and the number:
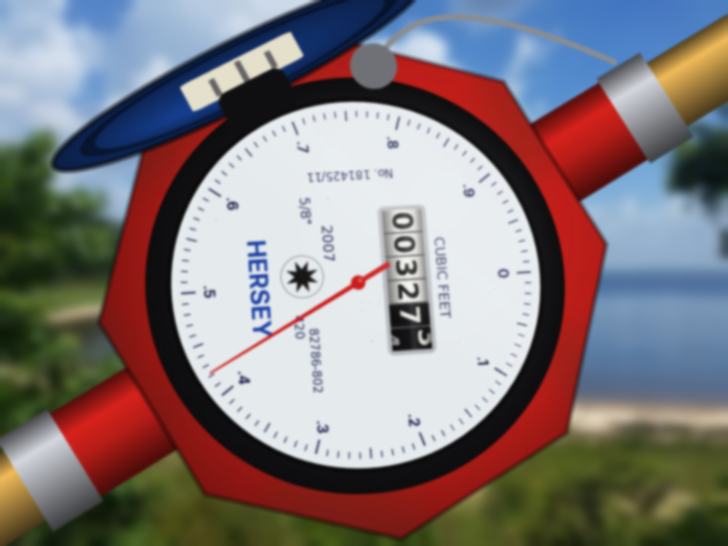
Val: ft³ 3273.42
